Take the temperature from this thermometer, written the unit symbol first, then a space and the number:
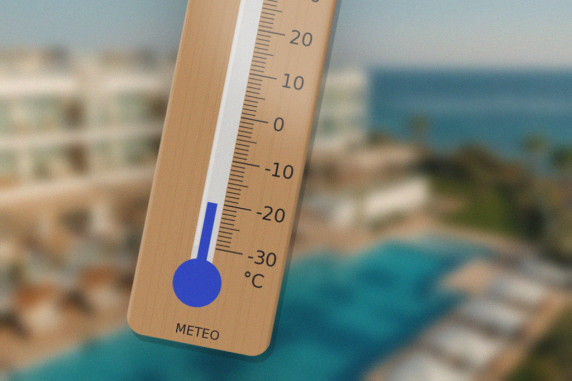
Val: °C -20
